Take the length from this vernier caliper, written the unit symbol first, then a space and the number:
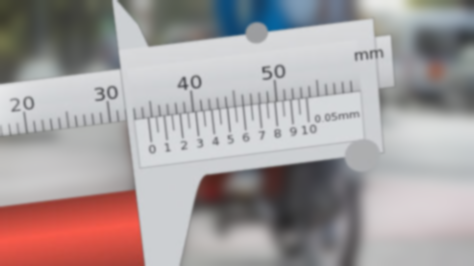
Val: mm 34.6
